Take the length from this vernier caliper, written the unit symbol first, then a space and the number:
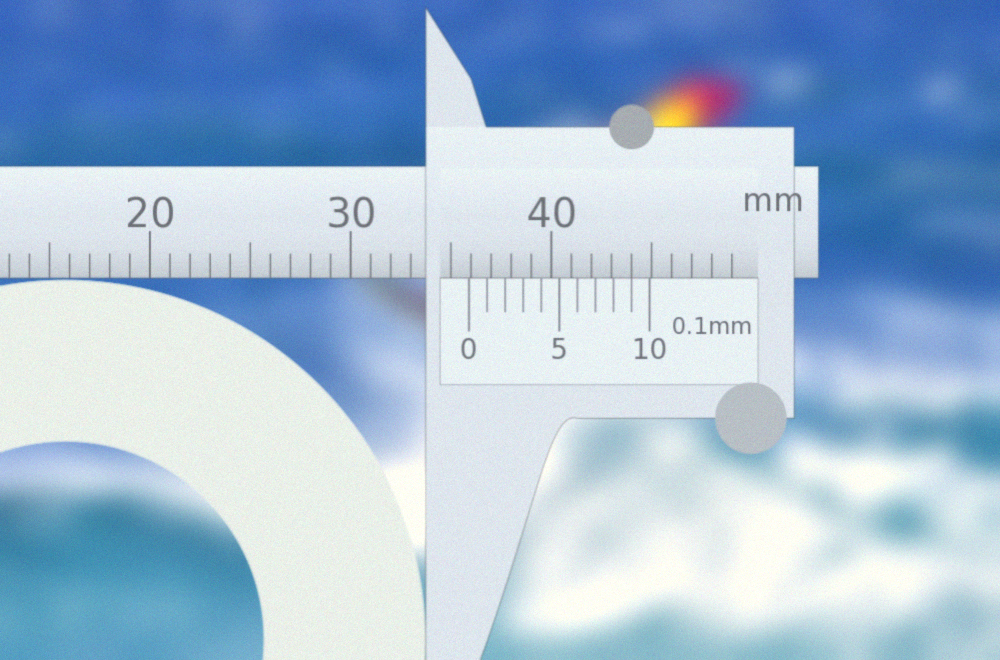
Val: mm 35.9
